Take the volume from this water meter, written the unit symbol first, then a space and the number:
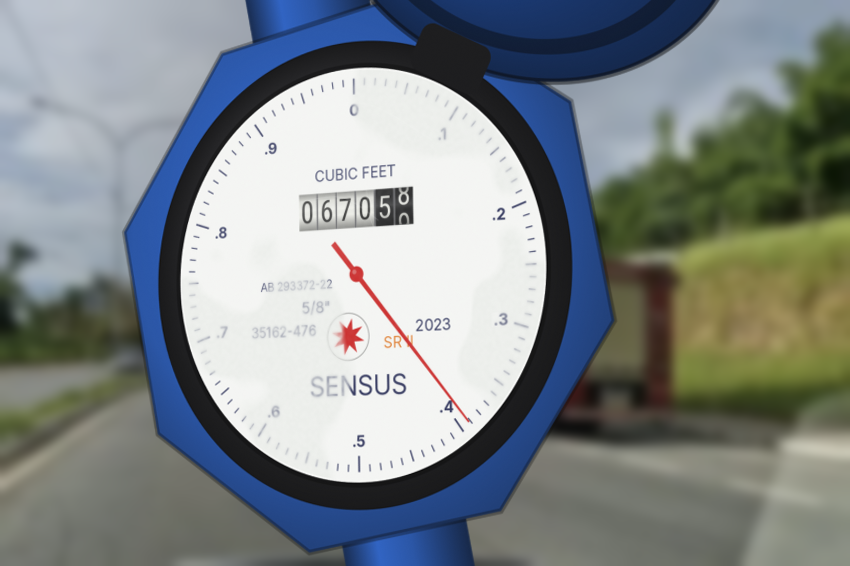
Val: ft³ 67058.39
